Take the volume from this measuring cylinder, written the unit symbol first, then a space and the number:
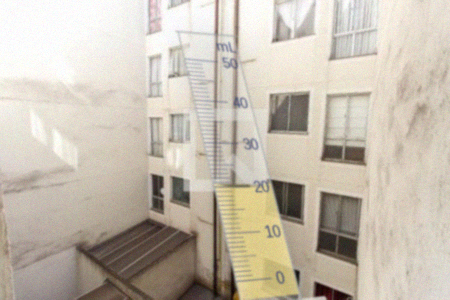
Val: mL 20
